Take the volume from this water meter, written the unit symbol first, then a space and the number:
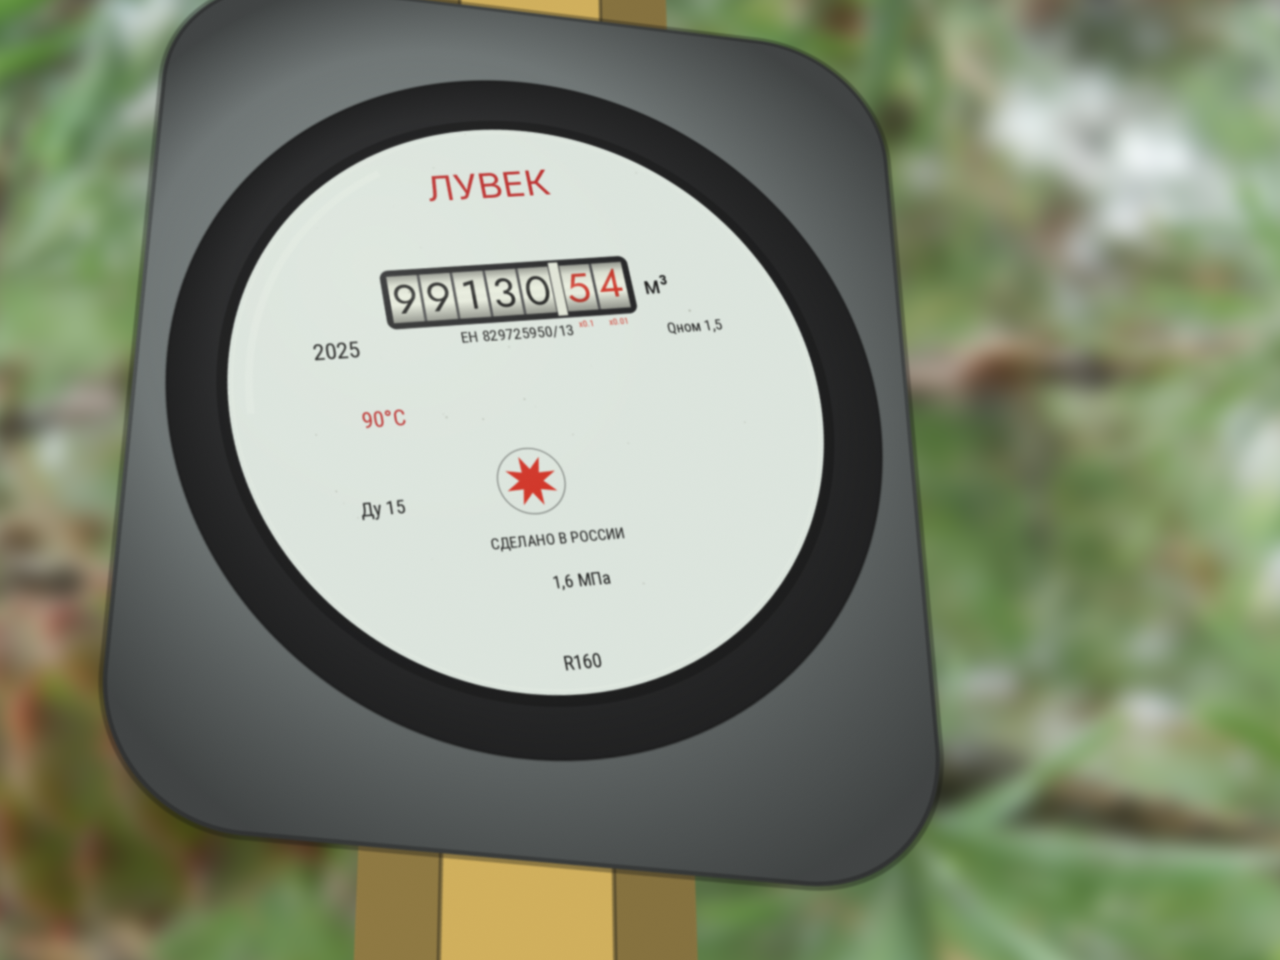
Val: m³ 99130.54
